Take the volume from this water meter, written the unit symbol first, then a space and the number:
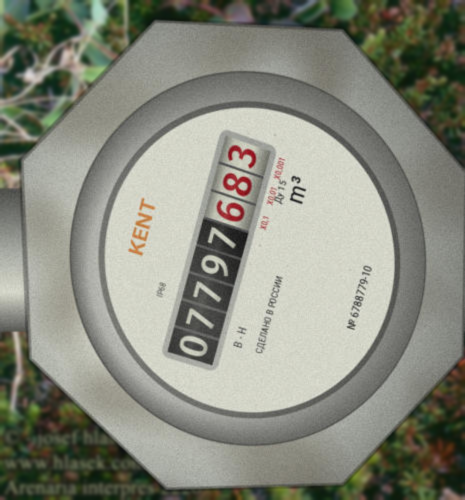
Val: m³ 7797.683
